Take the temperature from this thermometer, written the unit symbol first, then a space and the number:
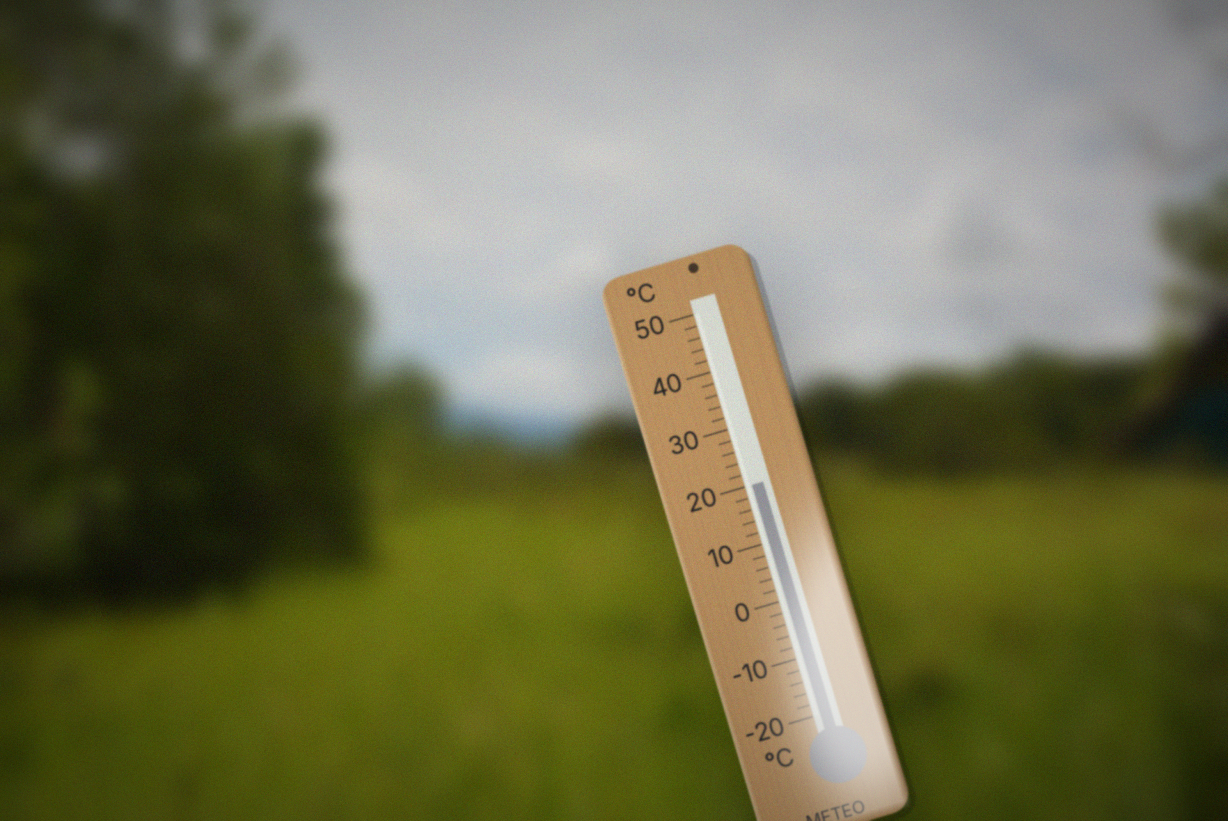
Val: °C 20
